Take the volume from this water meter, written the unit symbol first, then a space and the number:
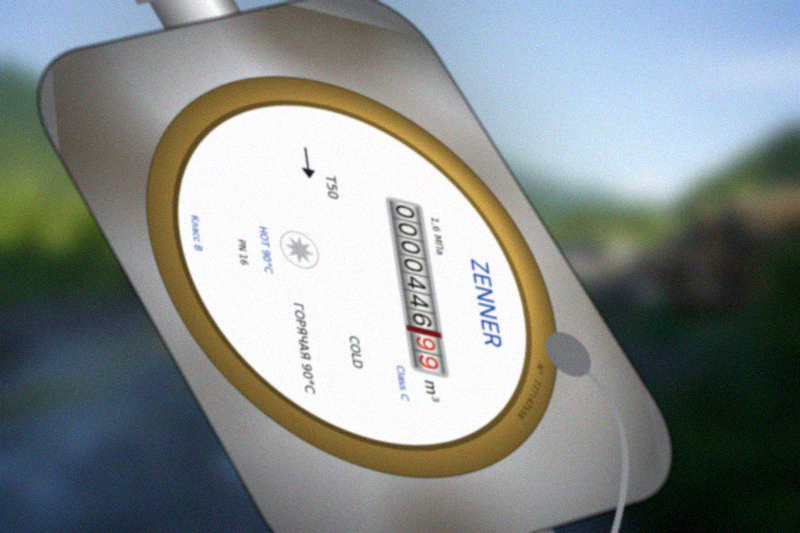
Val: m³ 446.99
